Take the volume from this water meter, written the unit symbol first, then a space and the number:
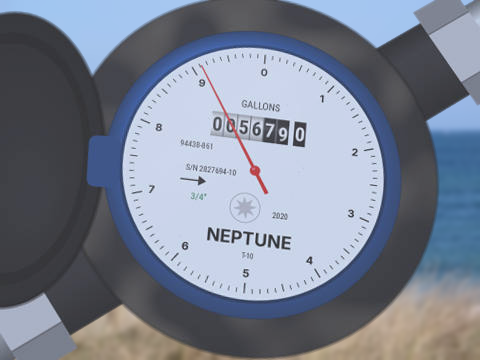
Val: gal 56789.1
